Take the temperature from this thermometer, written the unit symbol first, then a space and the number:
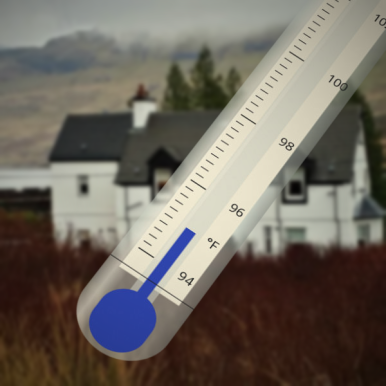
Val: °F 95
